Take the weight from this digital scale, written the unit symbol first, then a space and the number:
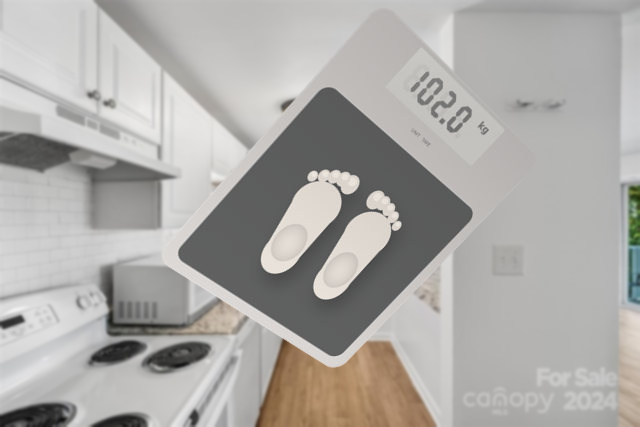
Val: kg 102.0
